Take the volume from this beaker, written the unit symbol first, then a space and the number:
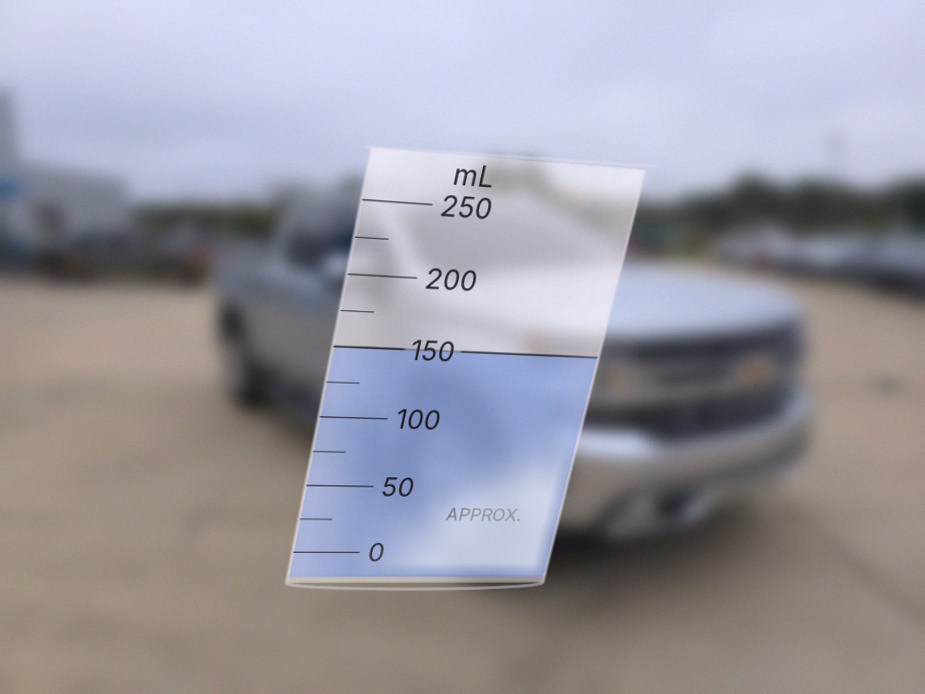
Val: mL 150
